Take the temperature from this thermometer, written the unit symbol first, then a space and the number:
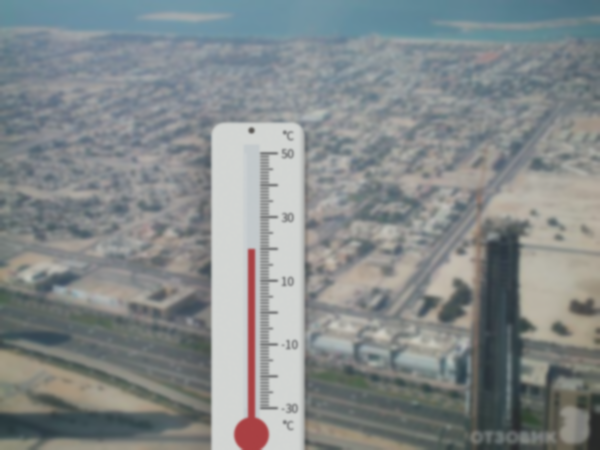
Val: °C 20
